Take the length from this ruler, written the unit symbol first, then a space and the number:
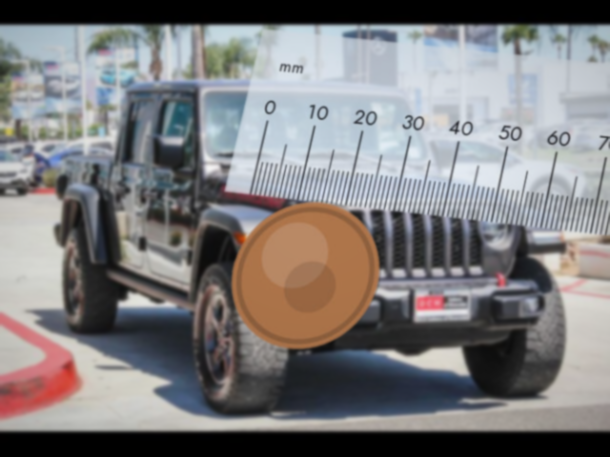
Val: mm 30
